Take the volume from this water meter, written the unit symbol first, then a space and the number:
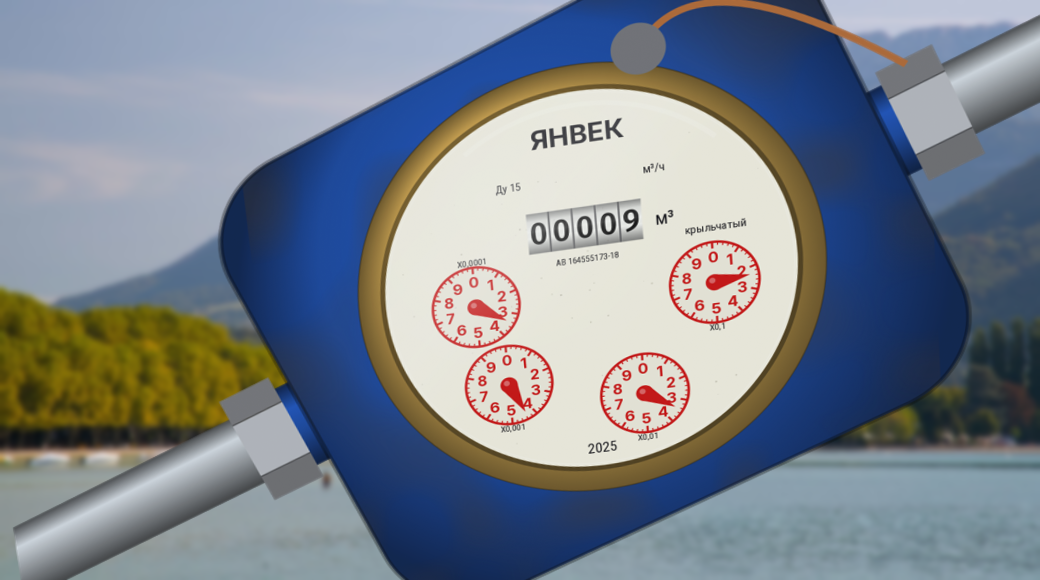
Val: m³ 9.2343
